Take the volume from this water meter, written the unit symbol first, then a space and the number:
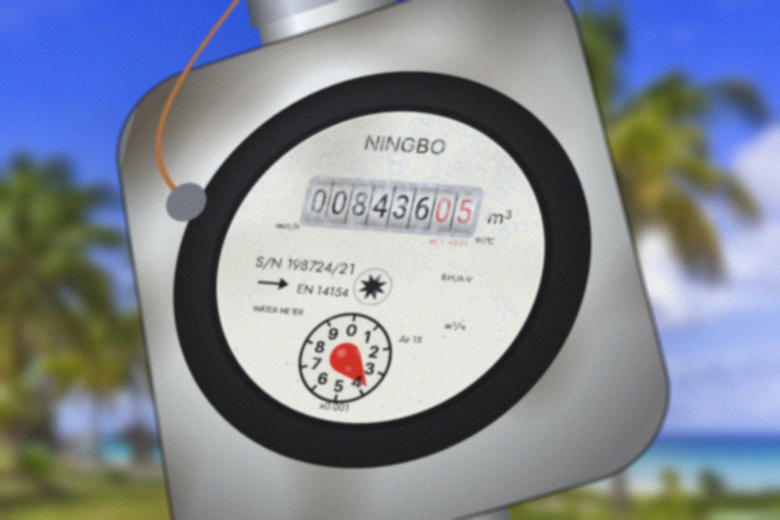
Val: m³ 8436.053
